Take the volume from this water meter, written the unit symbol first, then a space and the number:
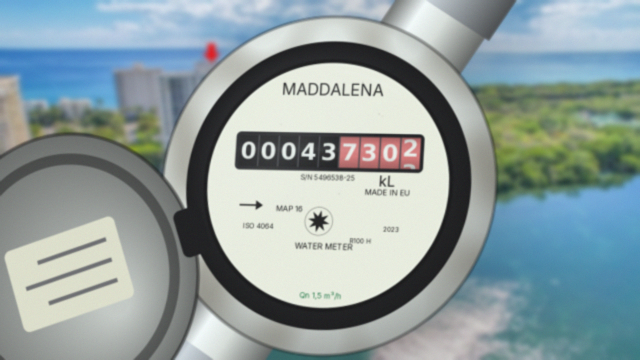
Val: kL 43.7302
